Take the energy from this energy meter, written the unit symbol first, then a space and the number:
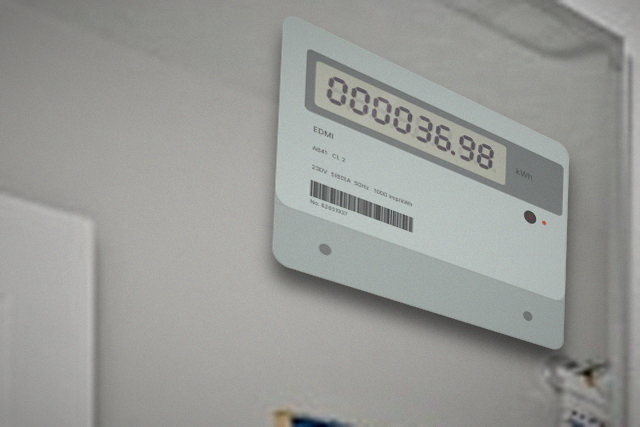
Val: kWh 36.98
